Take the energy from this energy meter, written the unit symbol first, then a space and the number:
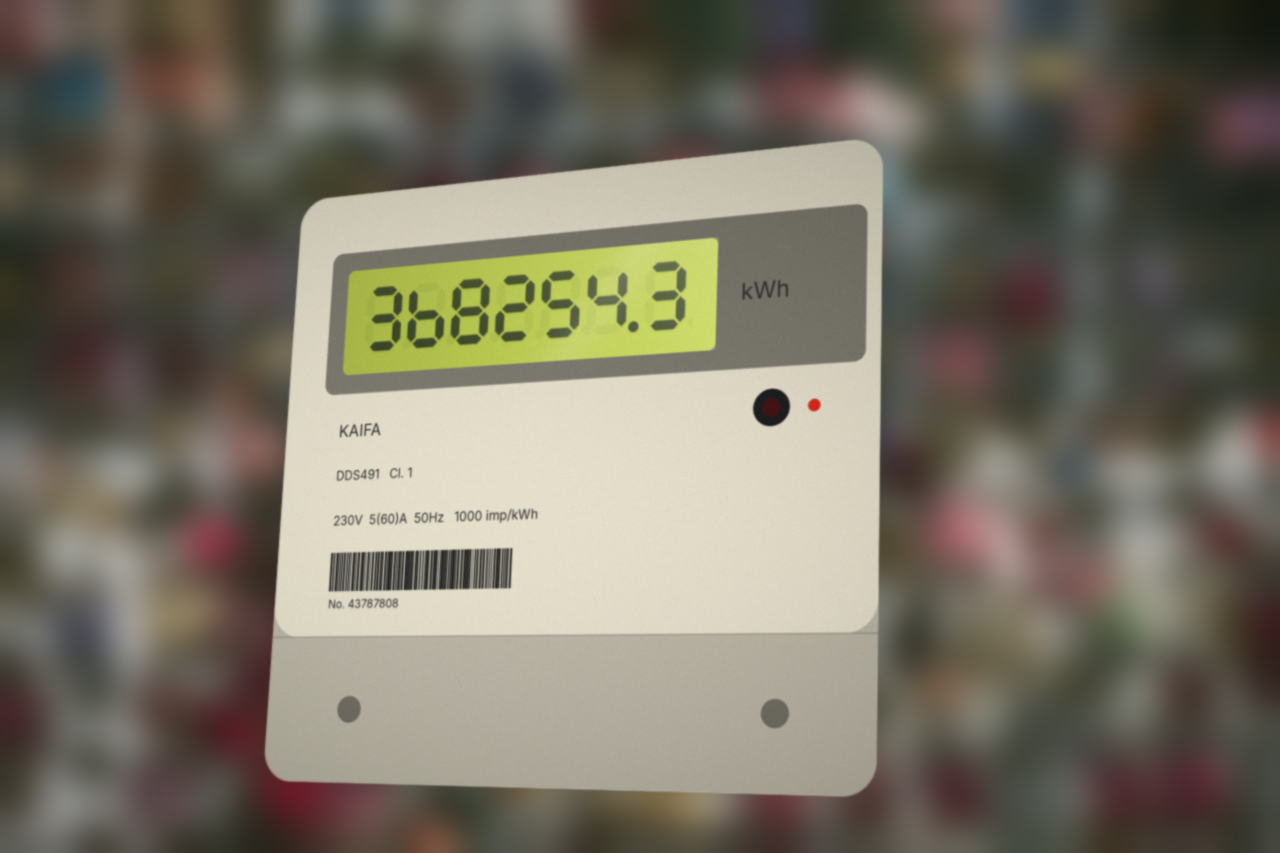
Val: kWh 368254.3
